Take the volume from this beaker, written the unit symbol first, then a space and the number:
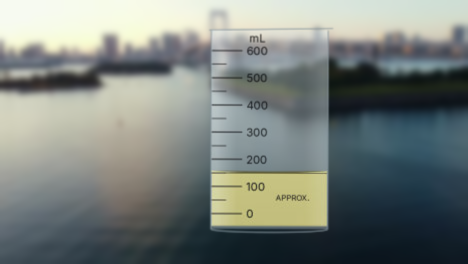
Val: mL 150
